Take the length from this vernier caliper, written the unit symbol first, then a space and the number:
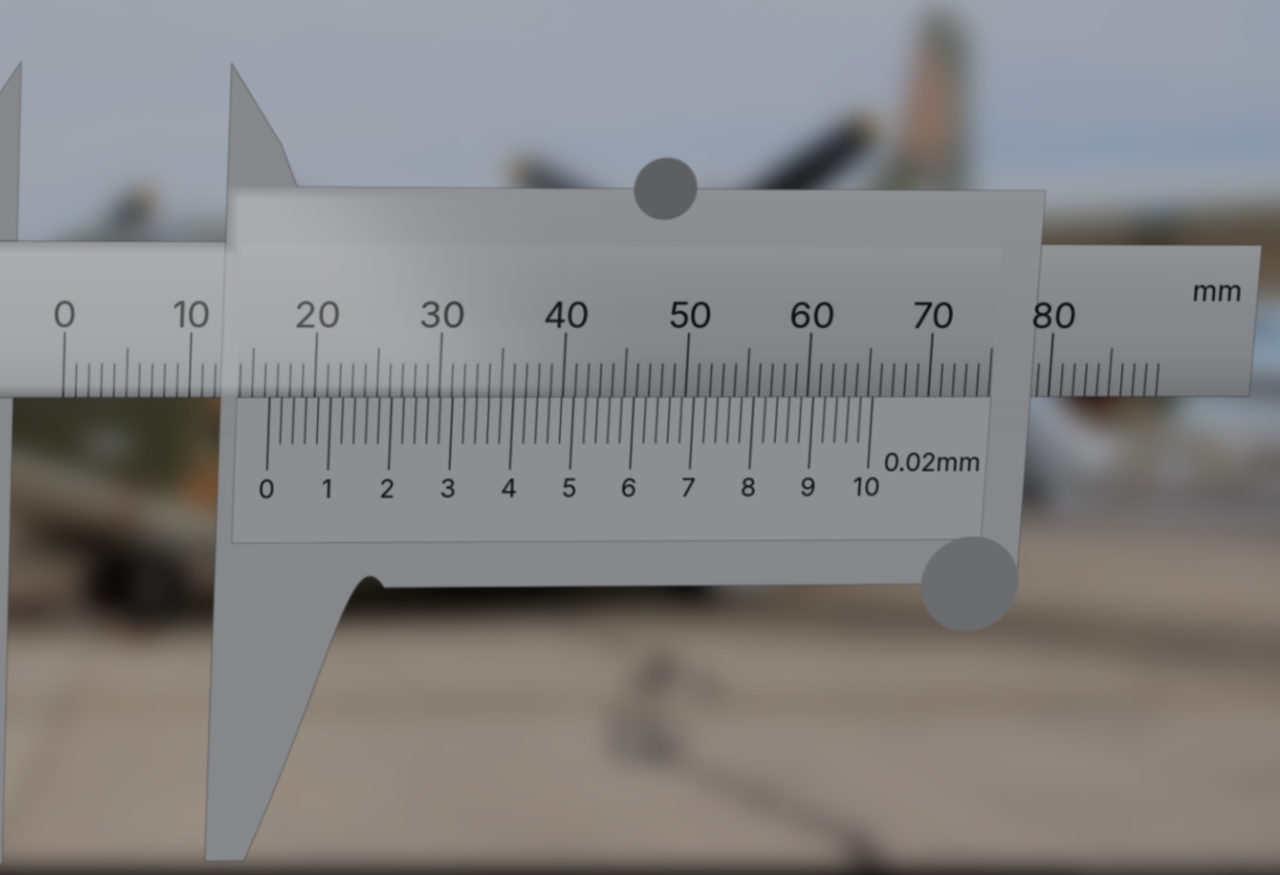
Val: mm 16.4
